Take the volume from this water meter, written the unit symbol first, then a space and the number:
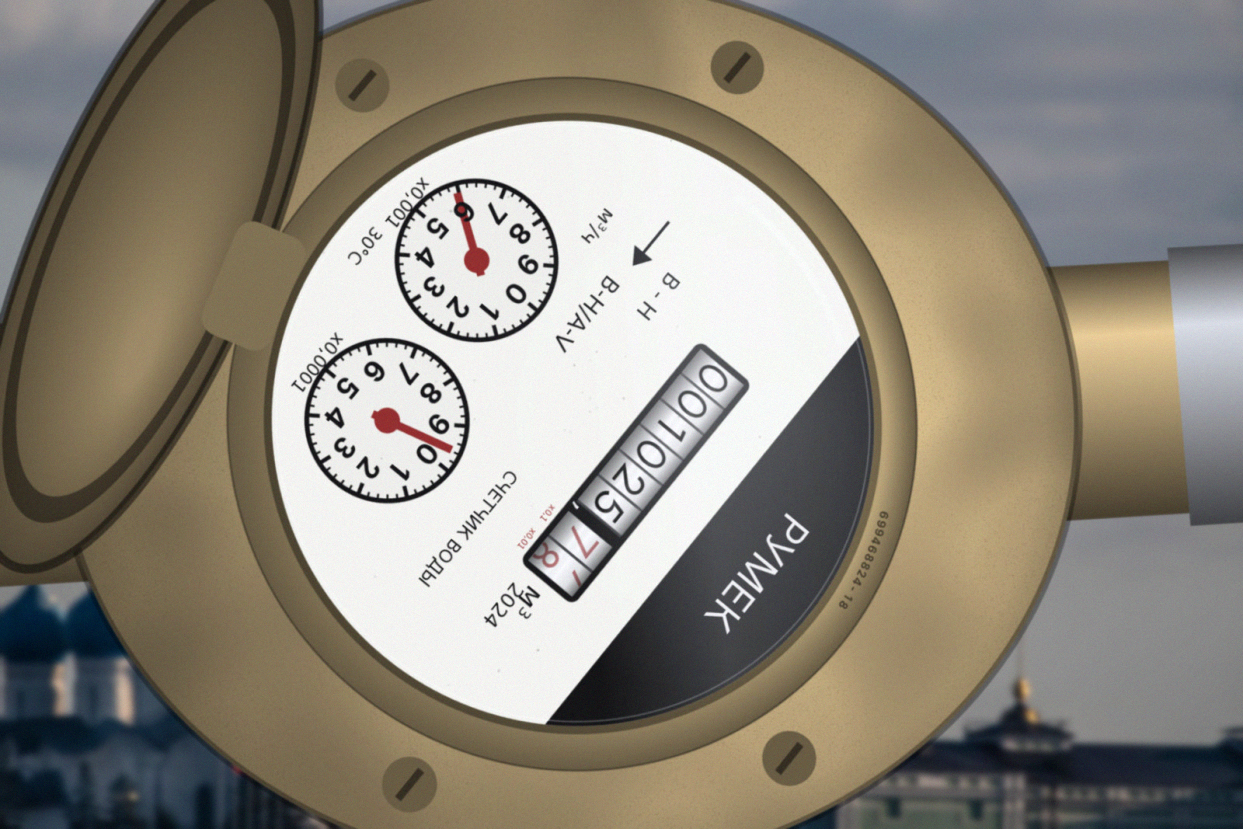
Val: m³ 1025.7759
